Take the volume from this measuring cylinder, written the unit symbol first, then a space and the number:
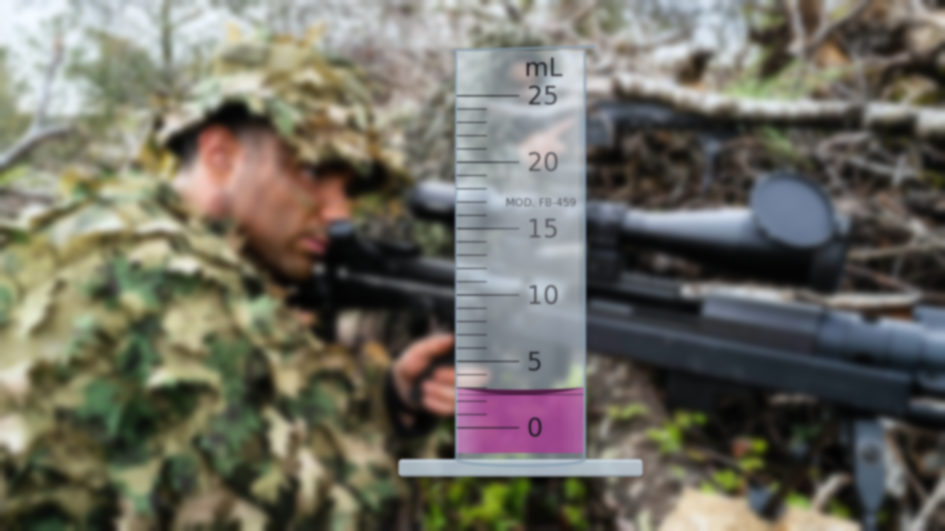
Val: mL 2.5
